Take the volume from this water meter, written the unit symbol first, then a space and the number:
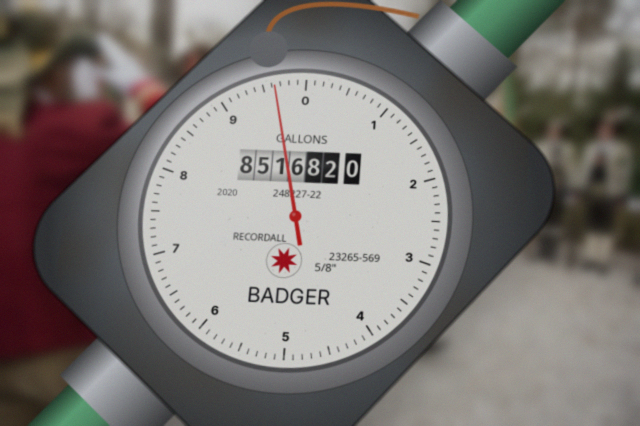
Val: gal 8516819.6
